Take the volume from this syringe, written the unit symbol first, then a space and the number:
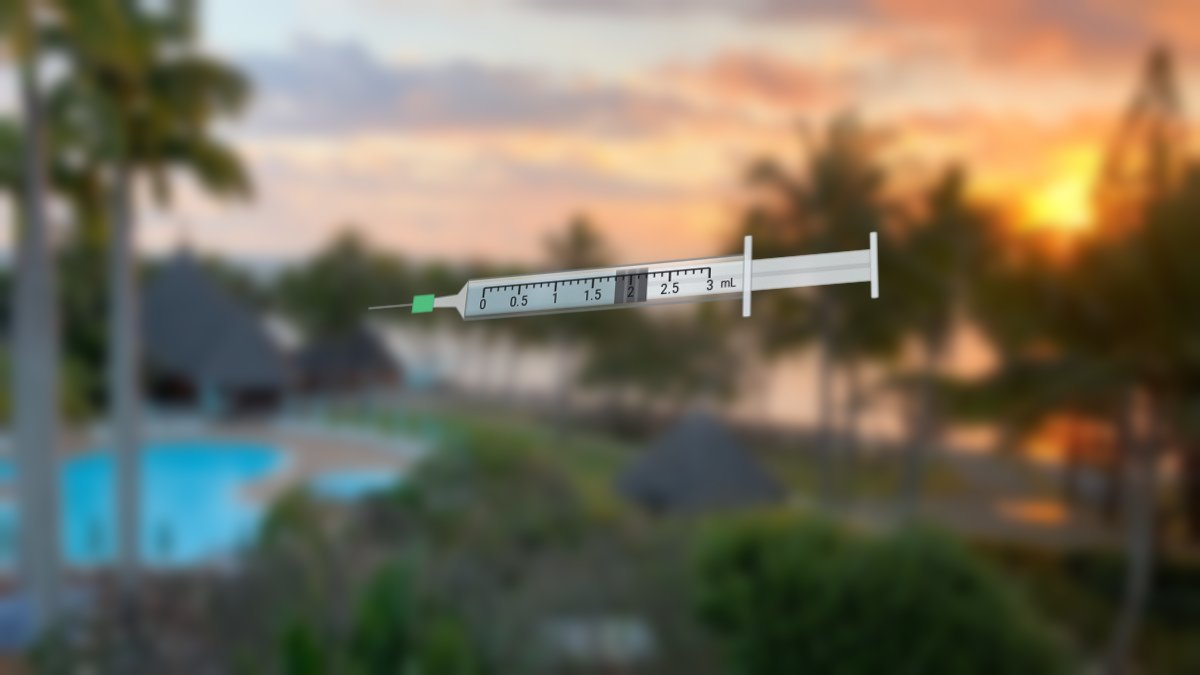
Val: mL 1.8
